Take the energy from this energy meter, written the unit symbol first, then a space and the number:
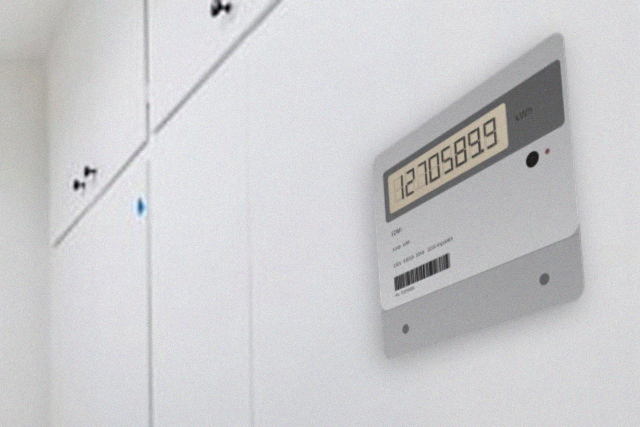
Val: kWh 1270589.9
